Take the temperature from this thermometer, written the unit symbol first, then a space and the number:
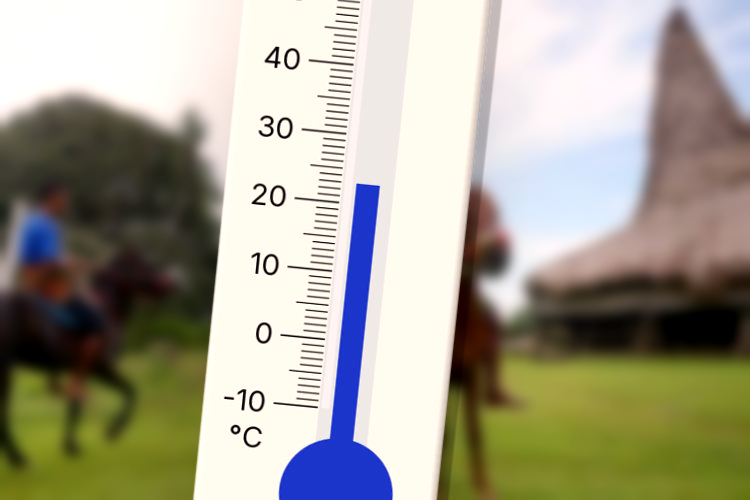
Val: °C 23
